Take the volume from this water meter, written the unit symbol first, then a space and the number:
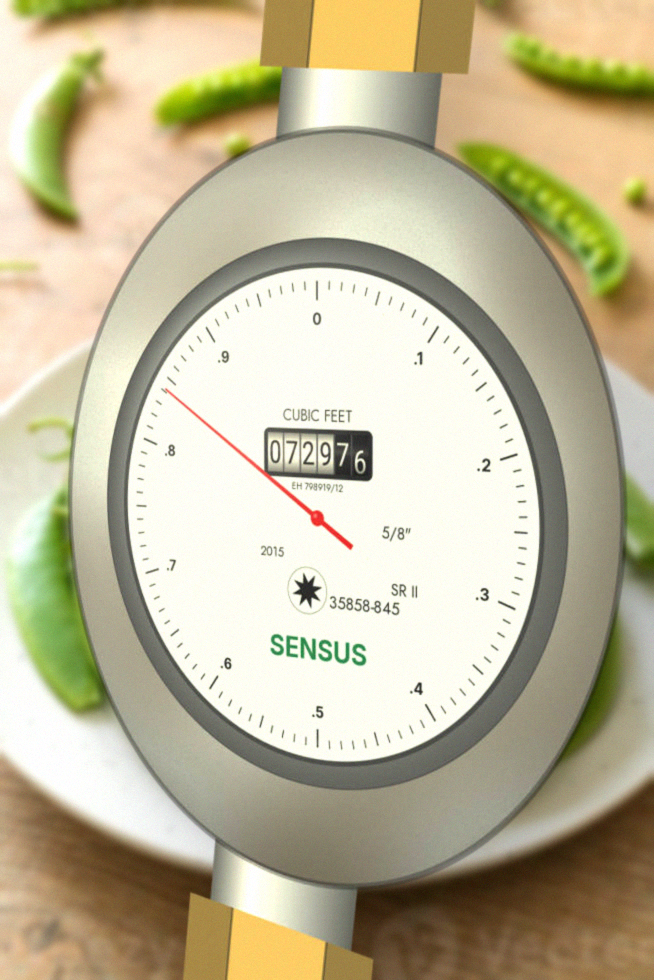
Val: ft³ 72975.84
